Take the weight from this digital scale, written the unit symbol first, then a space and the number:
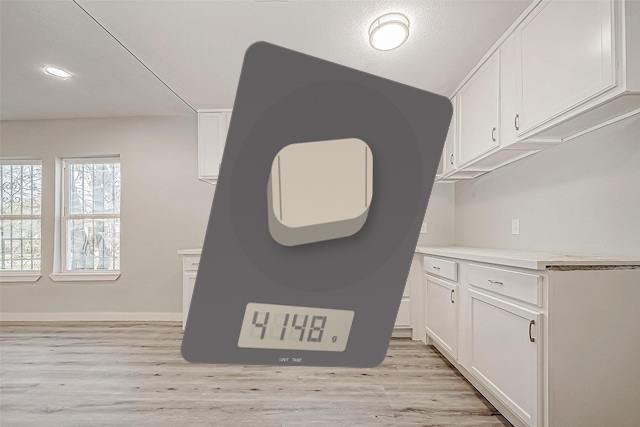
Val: g 4148
